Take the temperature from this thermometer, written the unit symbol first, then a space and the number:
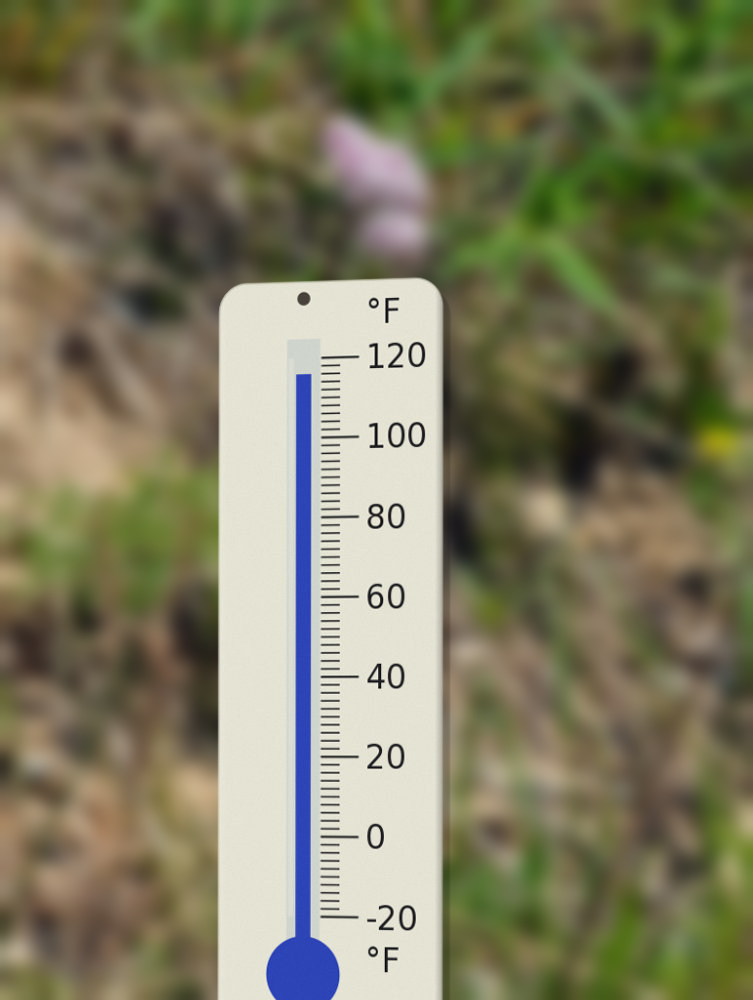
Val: °F 116
